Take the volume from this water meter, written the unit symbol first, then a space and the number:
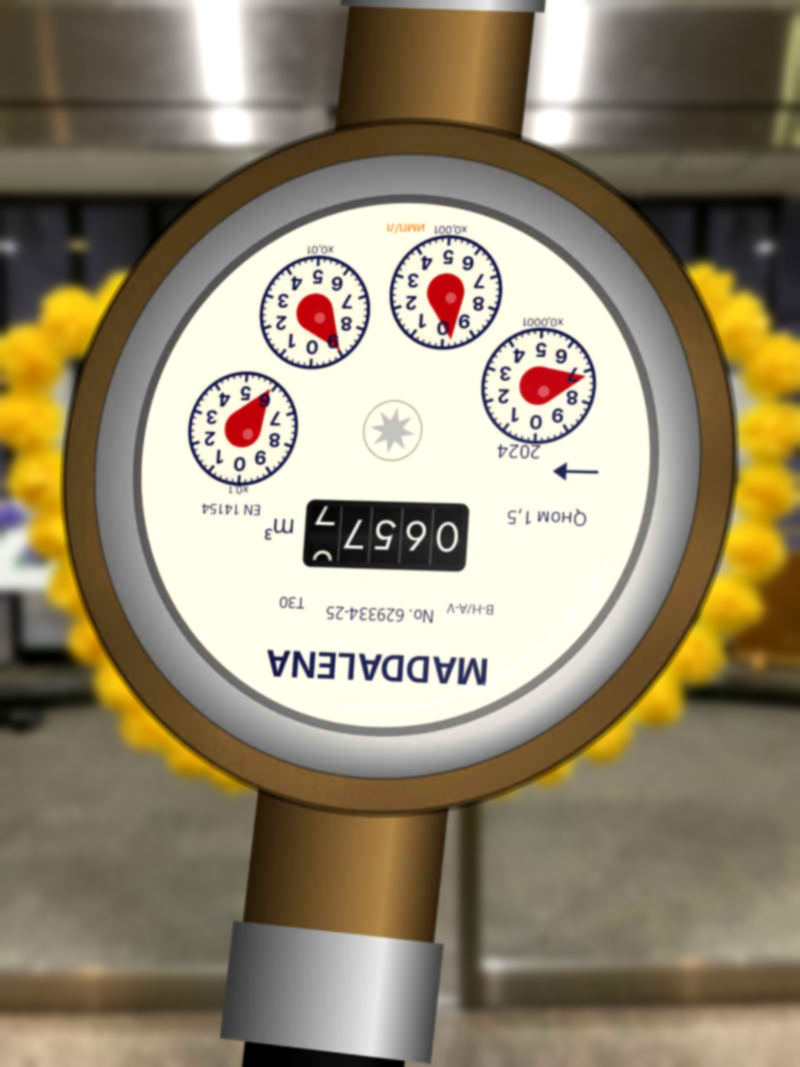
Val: m³ 6576.5897
